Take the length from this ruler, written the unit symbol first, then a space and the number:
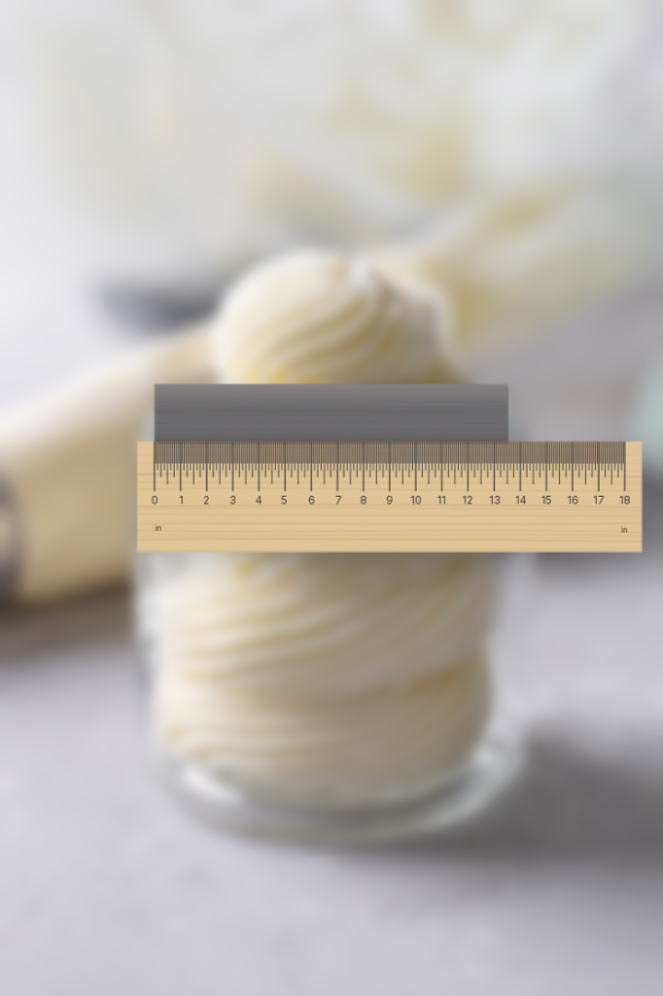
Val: in 13.5
